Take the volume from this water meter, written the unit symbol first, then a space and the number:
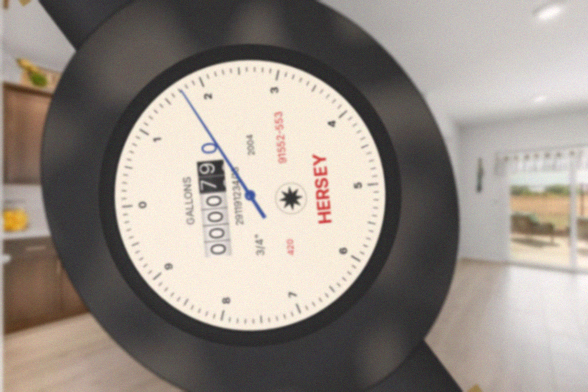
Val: gal 791.7
